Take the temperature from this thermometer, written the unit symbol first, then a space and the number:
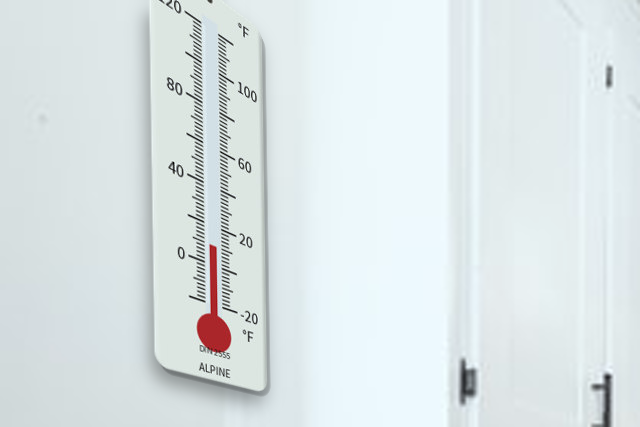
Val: °F 10
